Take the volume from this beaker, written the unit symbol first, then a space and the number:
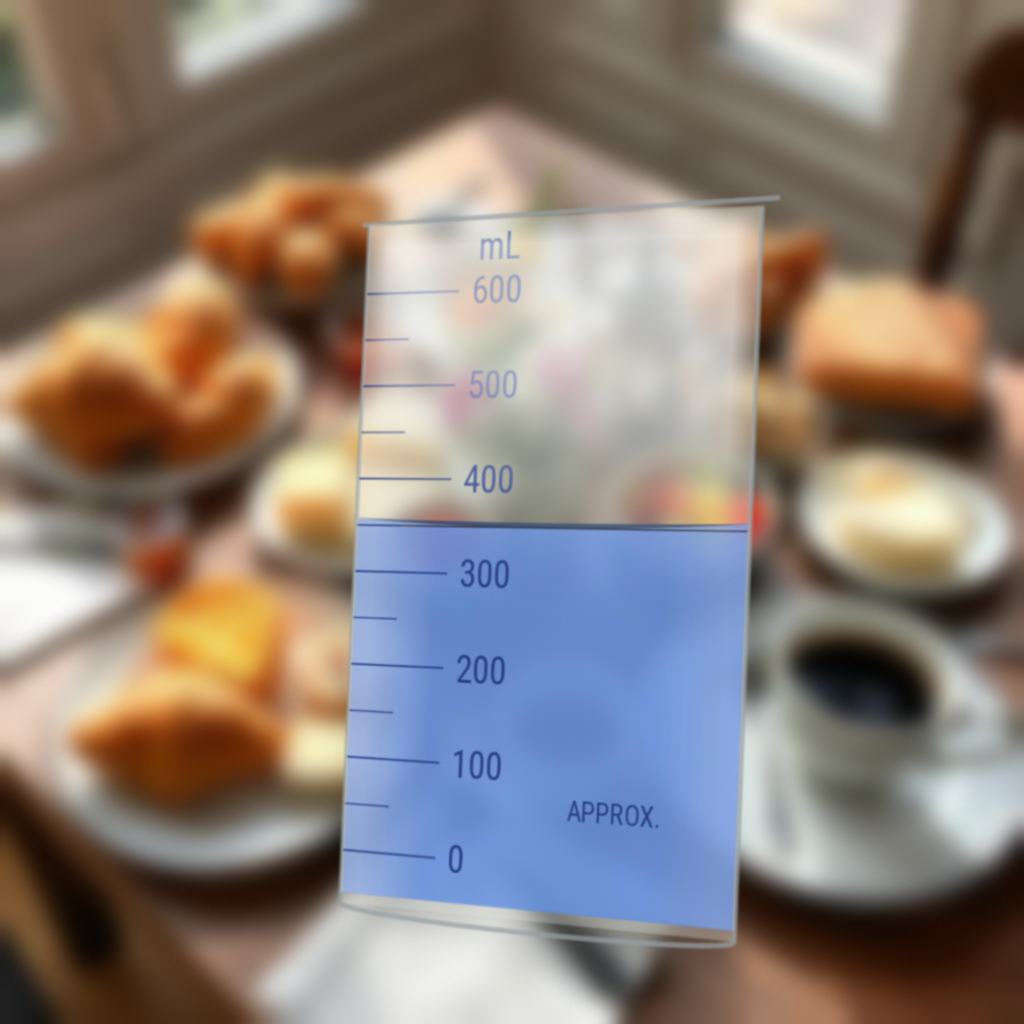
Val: mL 350
